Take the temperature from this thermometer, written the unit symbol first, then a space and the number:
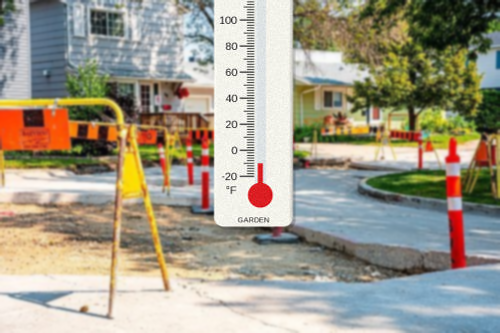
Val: °F -10
